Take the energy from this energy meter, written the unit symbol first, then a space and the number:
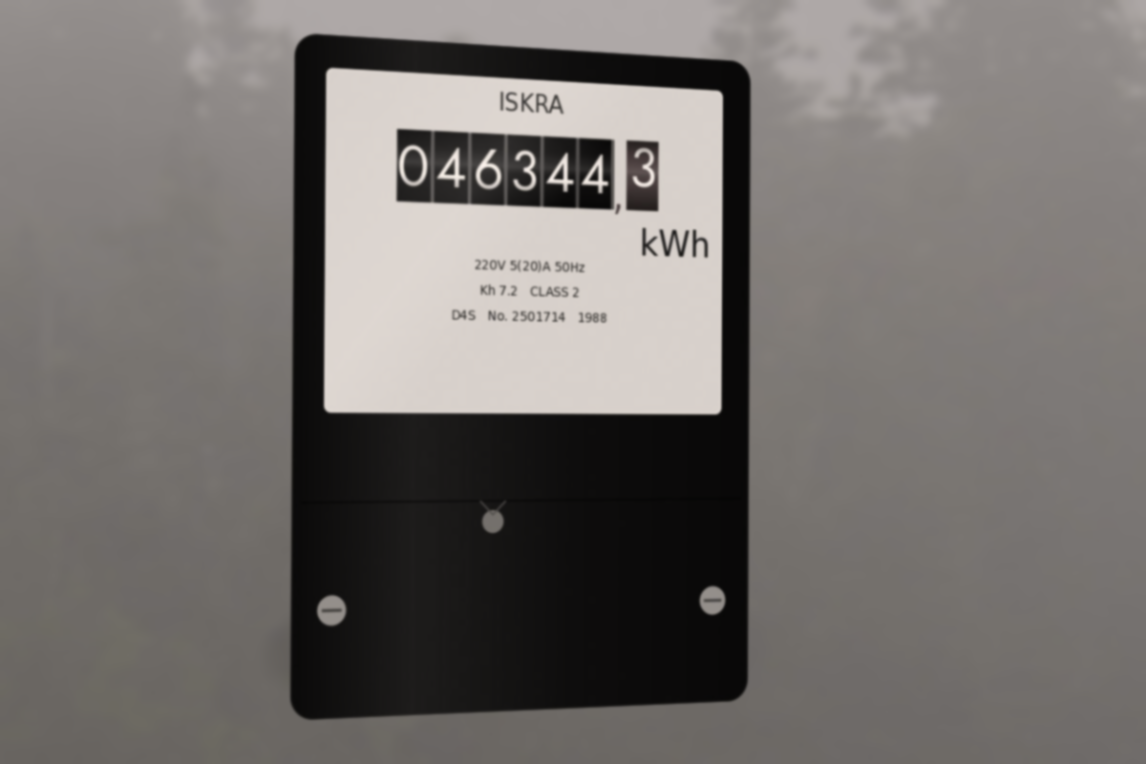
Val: kWh 46344.3
